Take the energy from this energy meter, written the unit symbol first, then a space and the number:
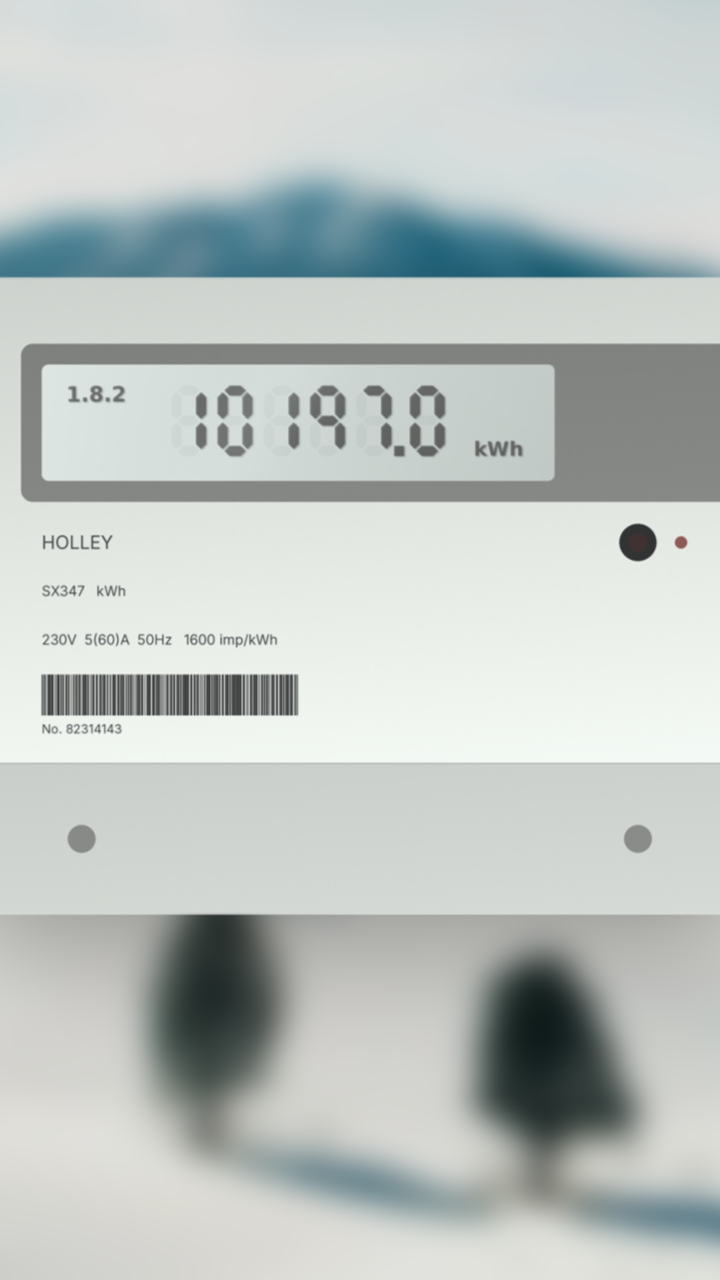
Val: kWh 10197.0
